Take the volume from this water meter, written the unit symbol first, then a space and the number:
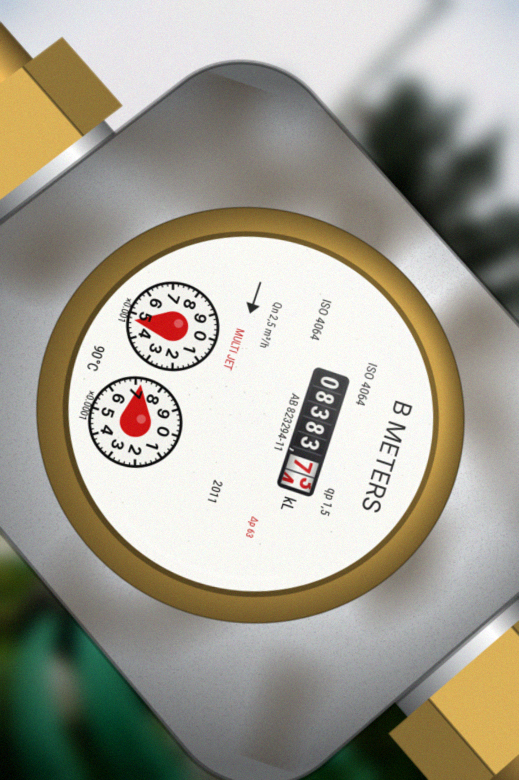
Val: kL 8383.7347
